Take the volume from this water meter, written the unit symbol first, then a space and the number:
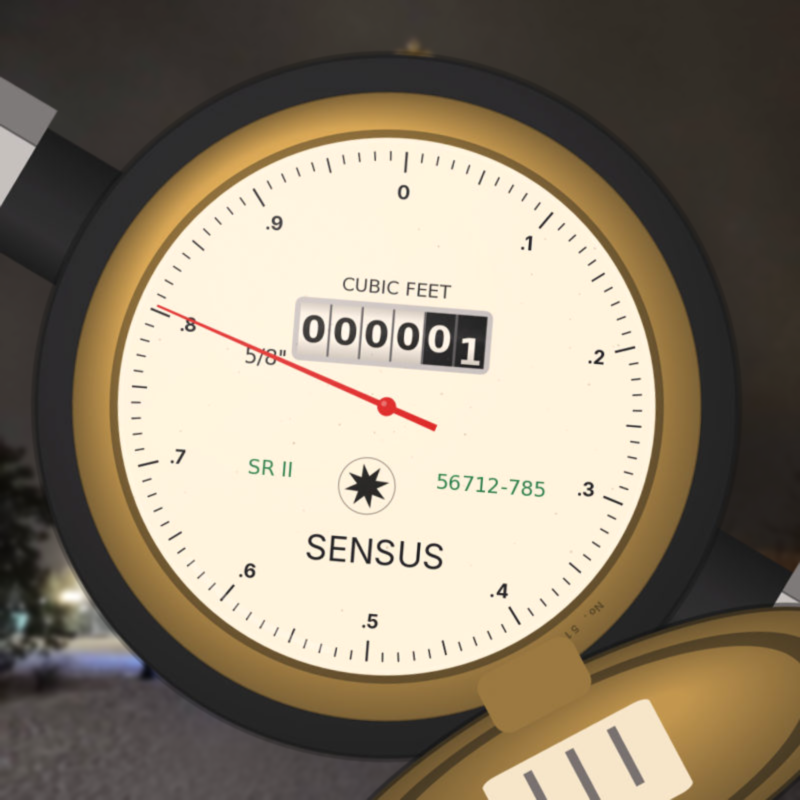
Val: ft³ 0.80
